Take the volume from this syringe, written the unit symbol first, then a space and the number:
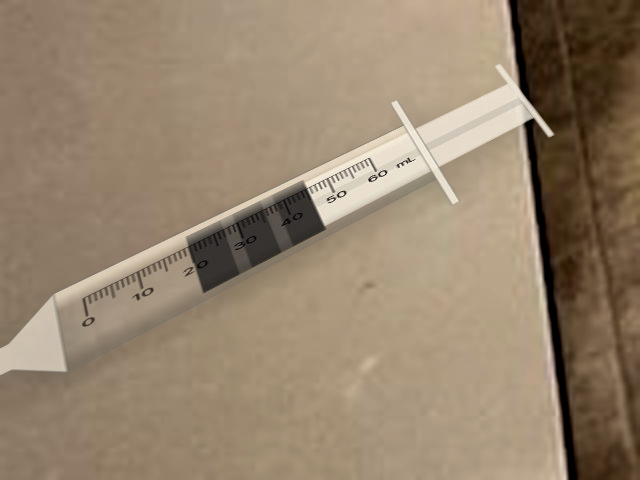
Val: mL 20
